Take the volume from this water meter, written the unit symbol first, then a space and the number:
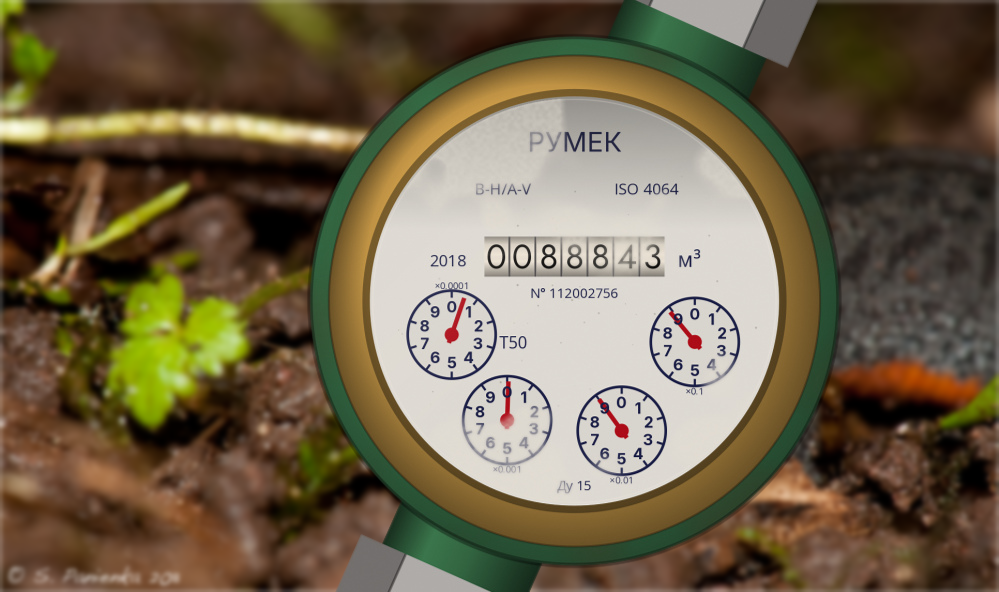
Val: m³ 88843.8900
